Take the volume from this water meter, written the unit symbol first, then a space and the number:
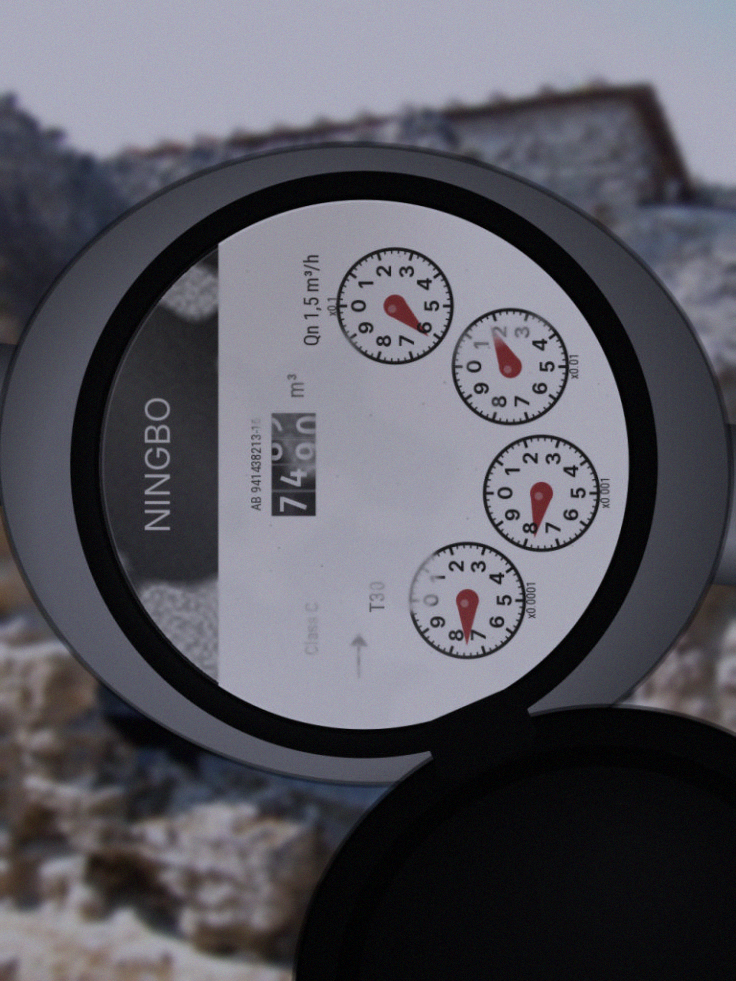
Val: m³ 7489.6177
